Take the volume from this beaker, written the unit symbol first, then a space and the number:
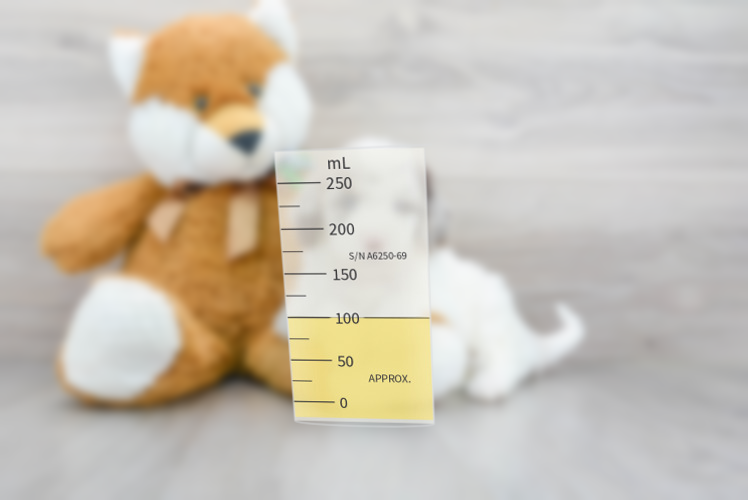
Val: mL 100
